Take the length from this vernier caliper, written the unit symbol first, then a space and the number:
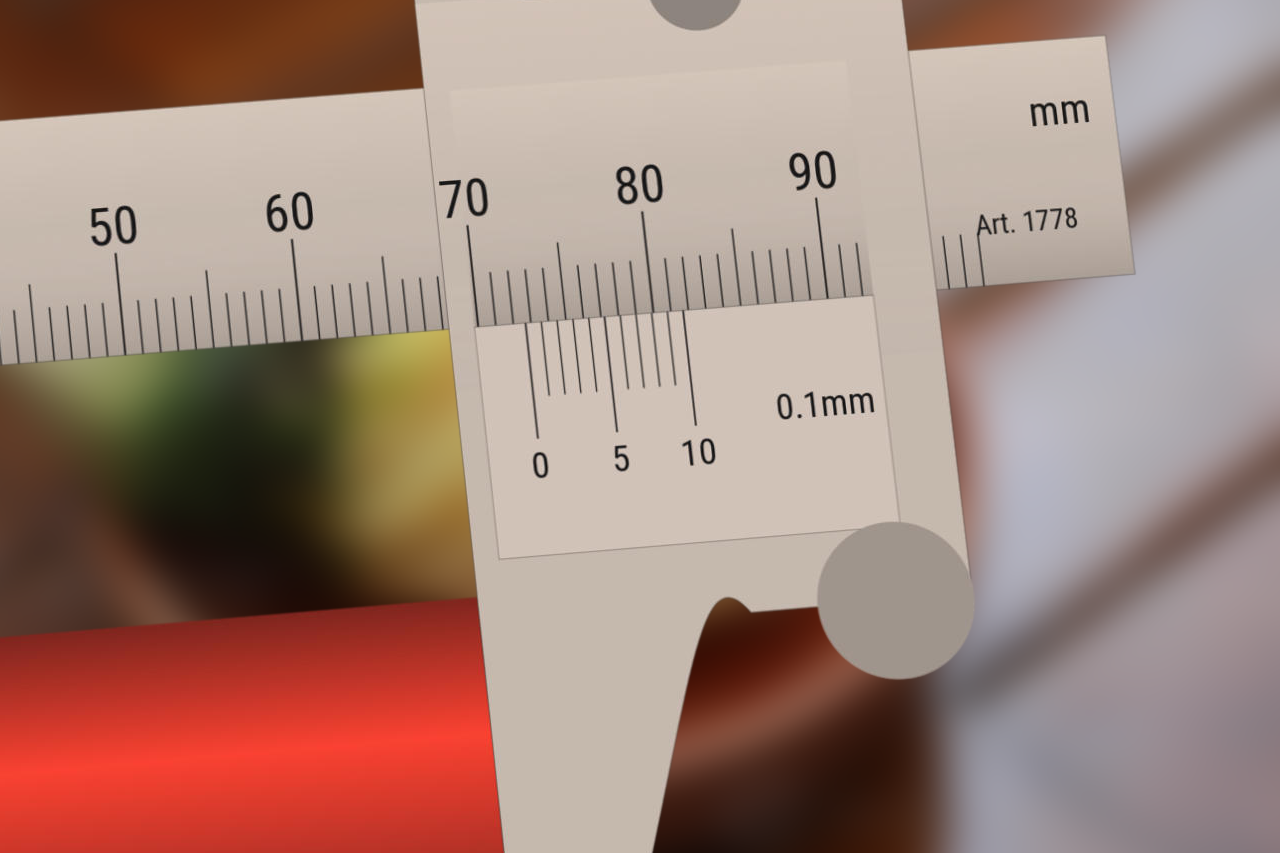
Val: mm 72.7
